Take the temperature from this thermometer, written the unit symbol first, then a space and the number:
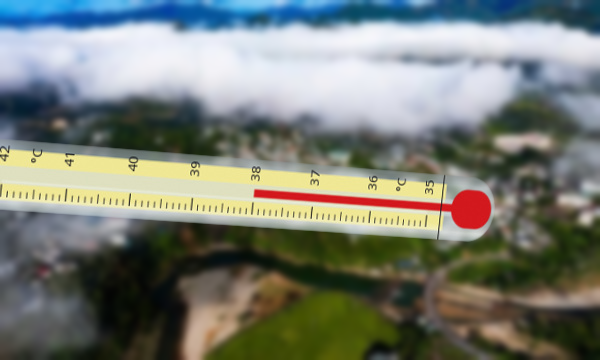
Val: °C 38
